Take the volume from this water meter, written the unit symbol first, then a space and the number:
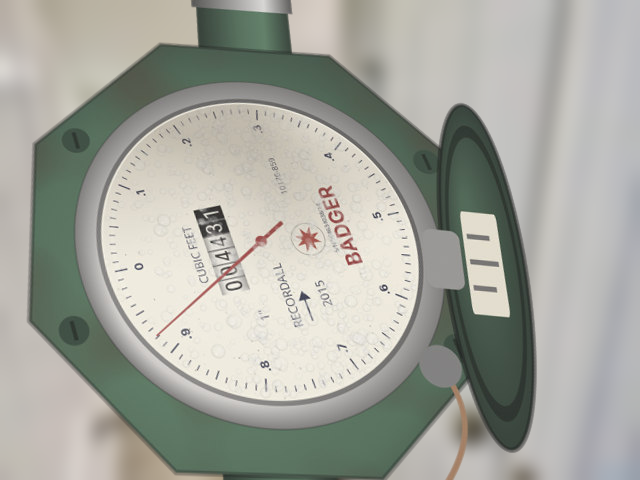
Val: ft³ 4430.92
